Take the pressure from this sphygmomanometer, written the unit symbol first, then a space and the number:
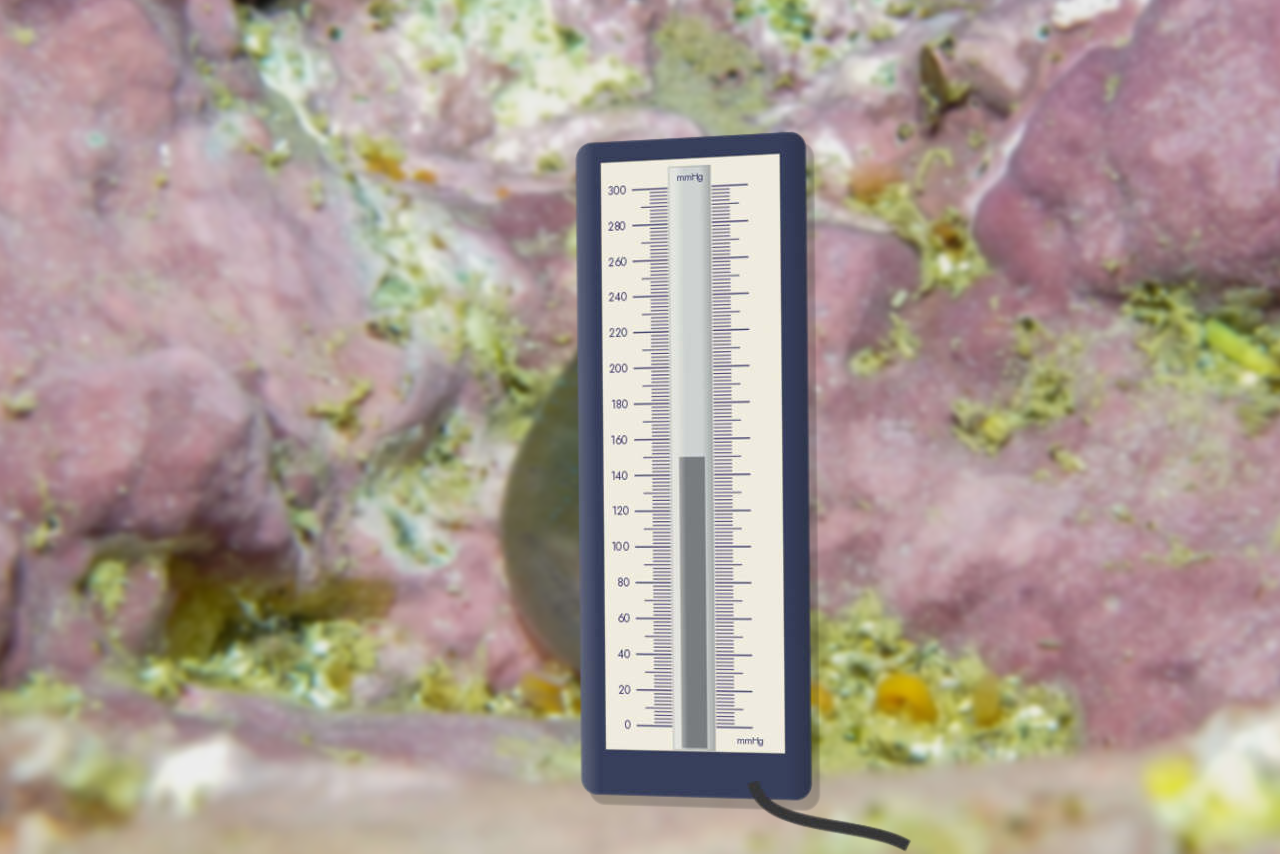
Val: mmHg 150
